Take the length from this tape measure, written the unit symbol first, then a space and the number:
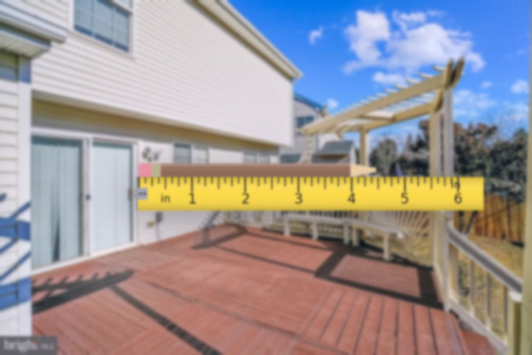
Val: in 4.625
